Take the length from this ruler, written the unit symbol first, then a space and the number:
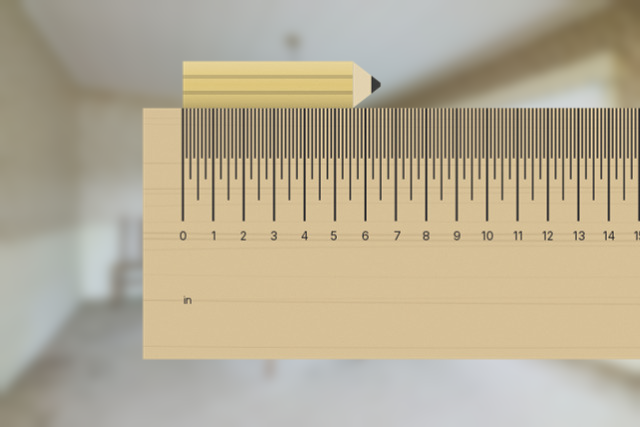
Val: in 6.5
